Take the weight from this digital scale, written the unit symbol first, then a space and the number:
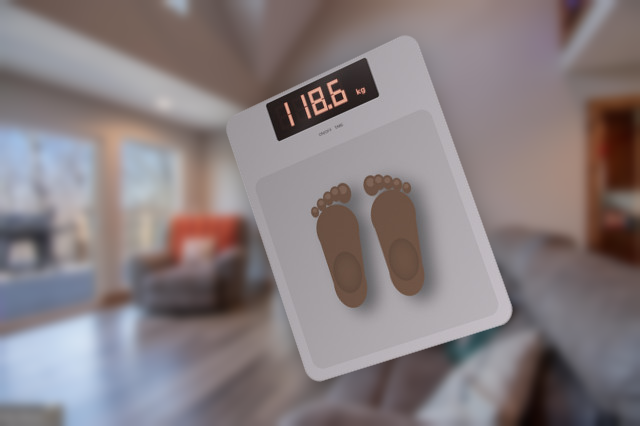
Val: kg 118.6
